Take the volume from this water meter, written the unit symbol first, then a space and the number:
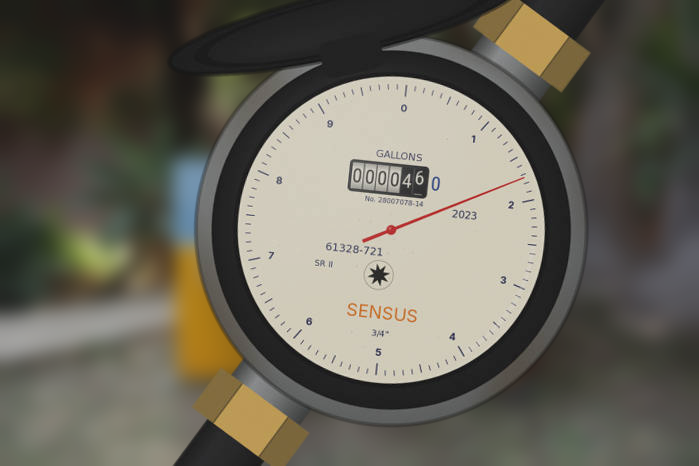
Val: gal 461.7
